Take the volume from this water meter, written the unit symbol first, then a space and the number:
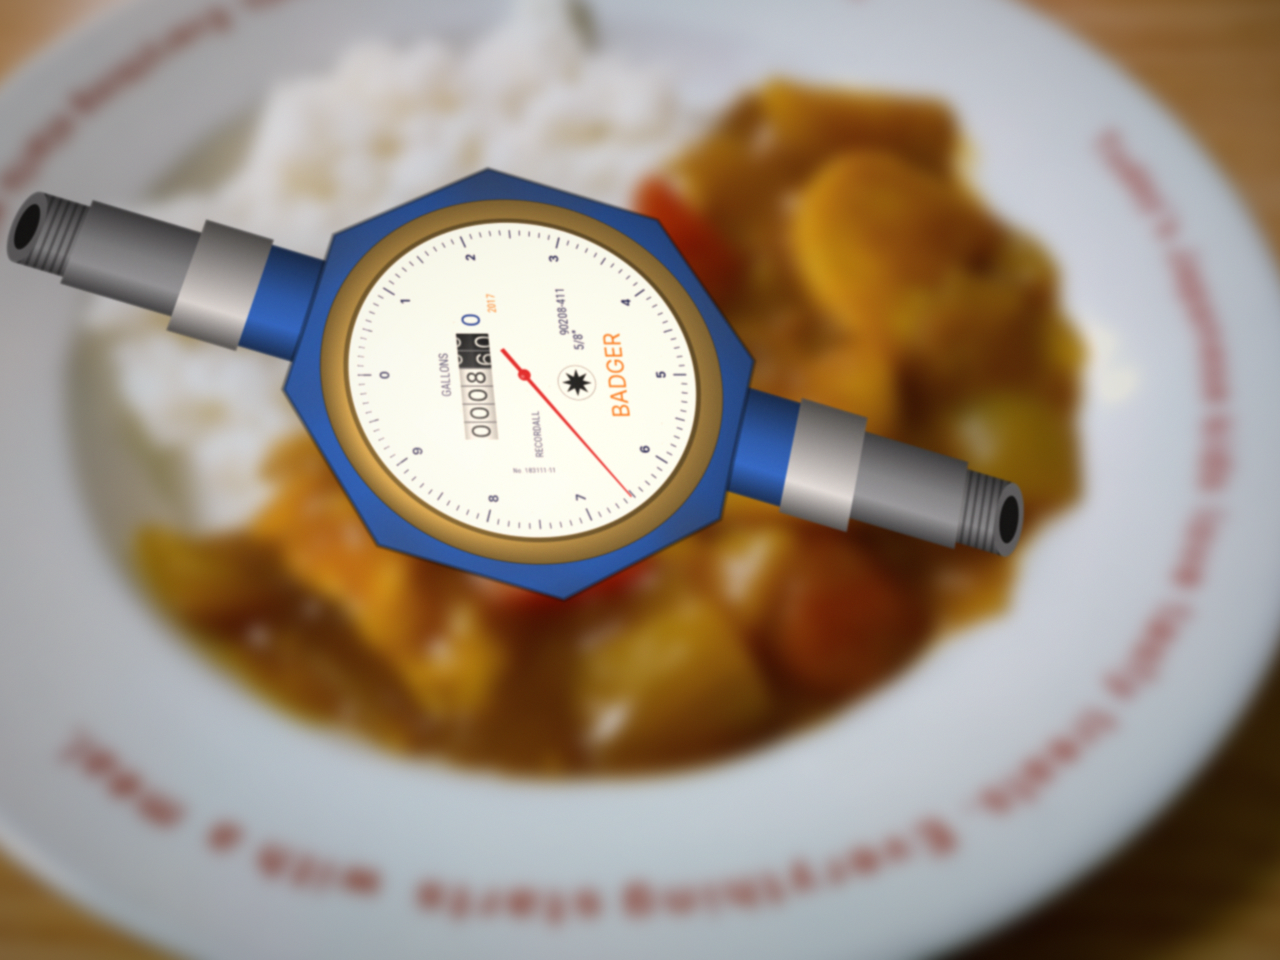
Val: gal 8596.5
